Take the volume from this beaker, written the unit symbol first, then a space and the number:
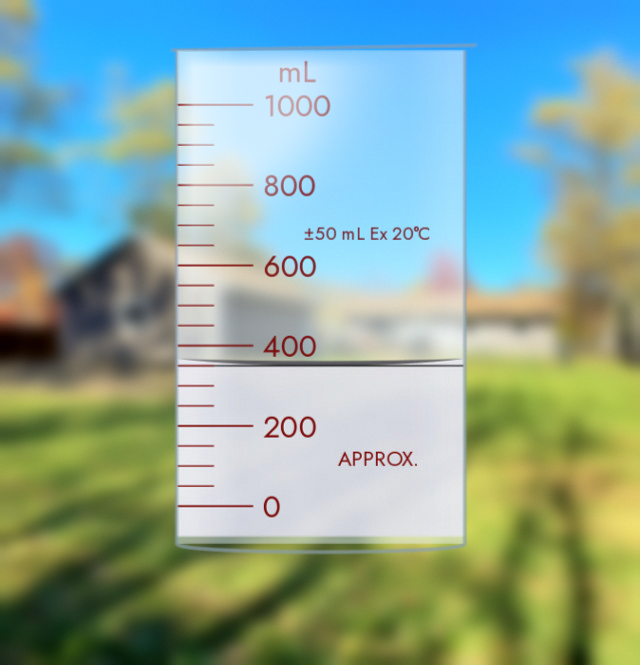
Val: mL 350
